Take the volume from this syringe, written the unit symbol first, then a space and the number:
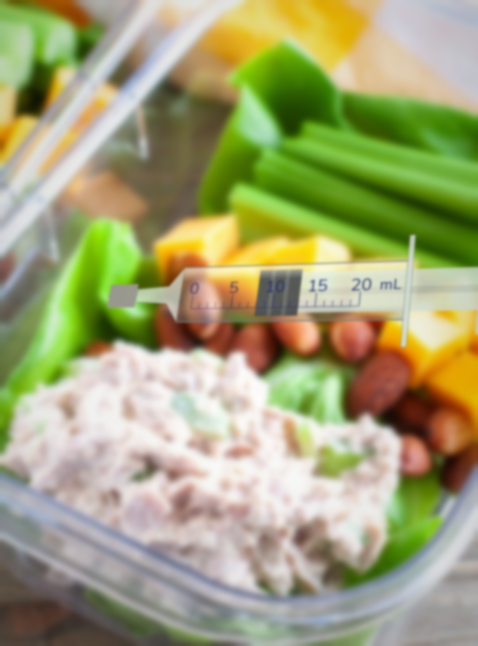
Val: mL 8
